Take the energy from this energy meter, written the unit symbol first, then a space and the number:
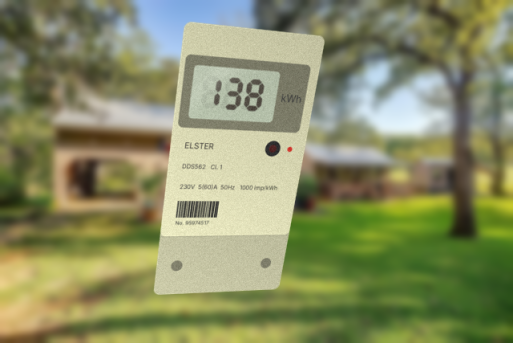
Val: kWh 138
